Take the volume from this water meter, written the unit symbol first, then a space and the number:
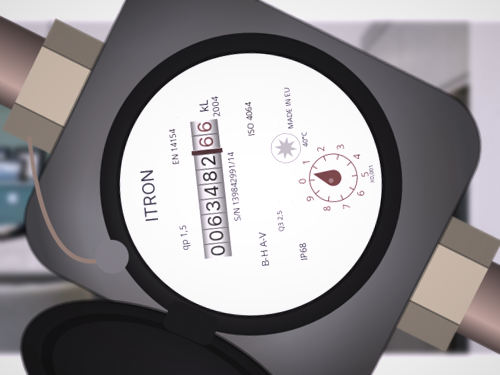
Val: kL 63482.660
